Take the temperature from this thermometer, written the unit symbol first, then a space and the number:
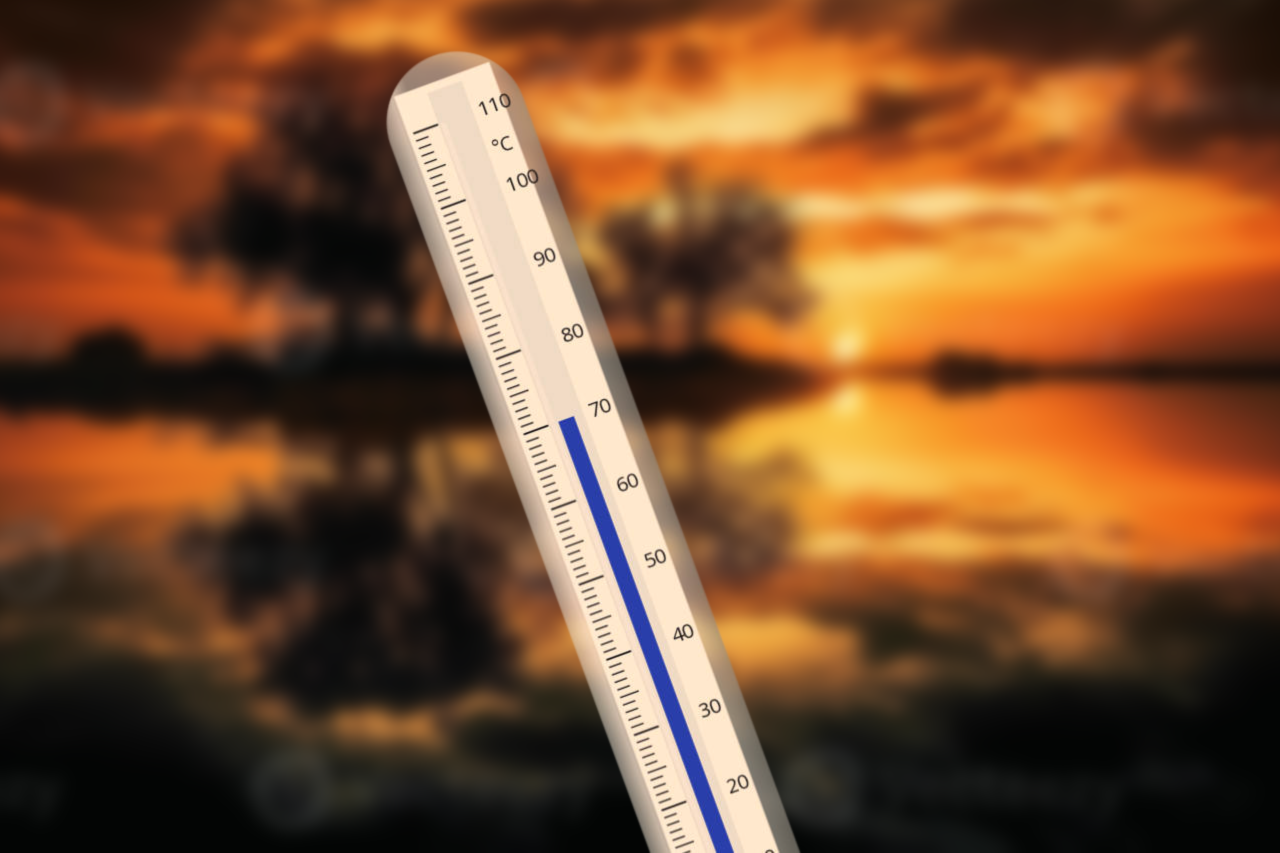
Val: °C 70
